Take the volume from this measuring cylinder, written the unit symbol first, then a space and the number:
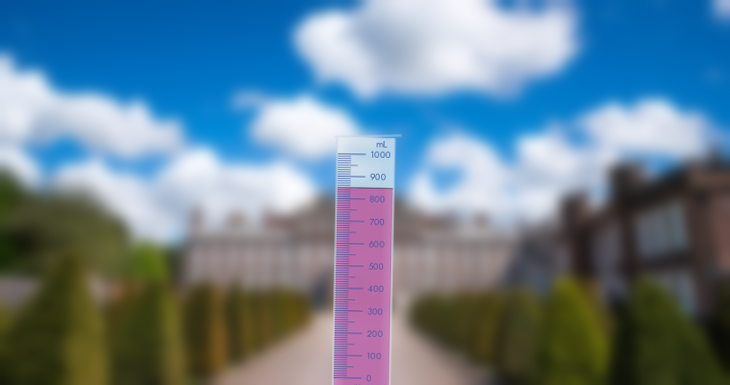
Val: mL 850
